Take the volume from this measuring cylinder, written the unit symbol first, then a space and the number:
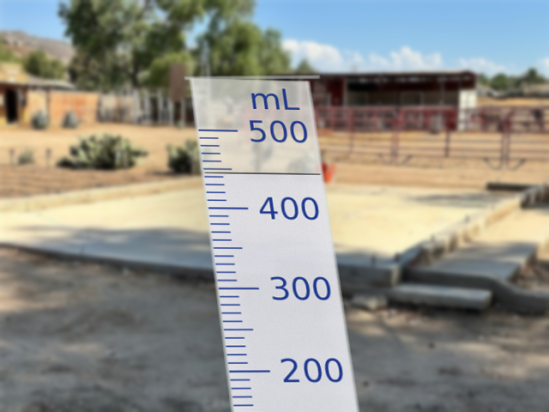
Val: mL 445
